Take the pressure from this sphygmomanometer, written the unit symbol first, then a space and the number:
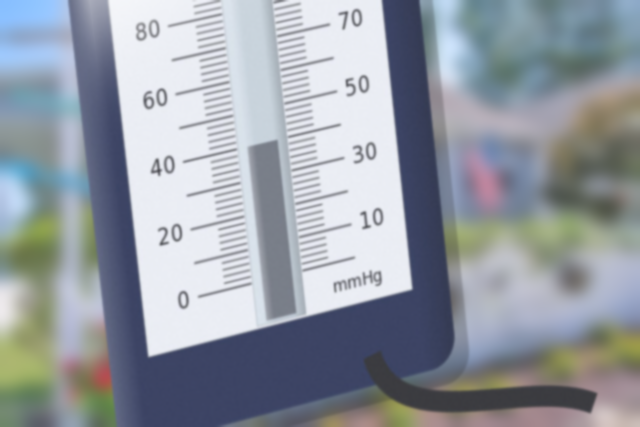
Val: mmHg 40
